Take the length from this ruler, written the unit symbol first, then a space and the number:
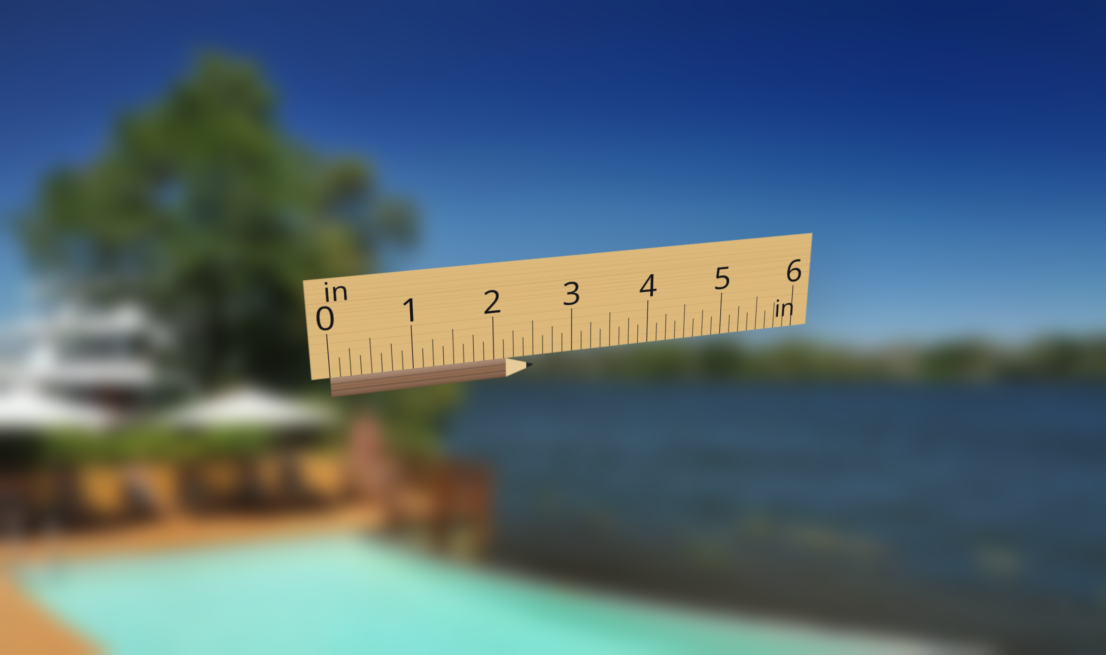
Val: in 2.5
